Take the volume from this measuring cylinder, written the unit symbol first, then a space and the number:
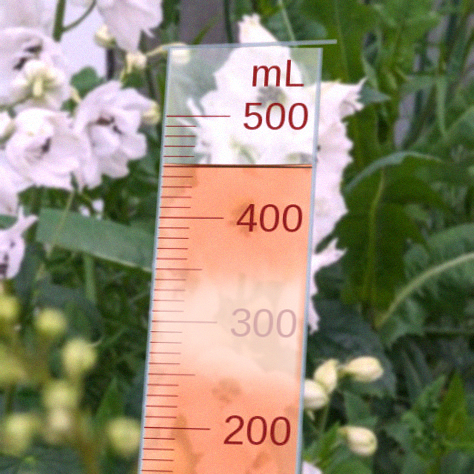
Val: mL 450
